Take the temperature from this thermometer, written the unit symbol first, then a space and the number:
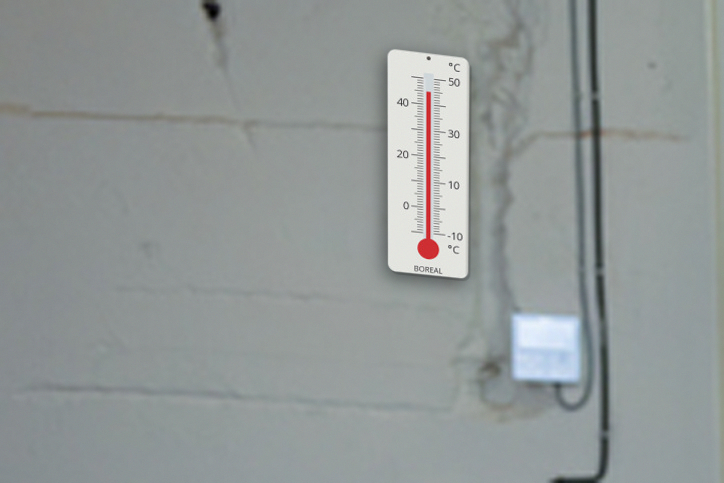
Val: °C 45
